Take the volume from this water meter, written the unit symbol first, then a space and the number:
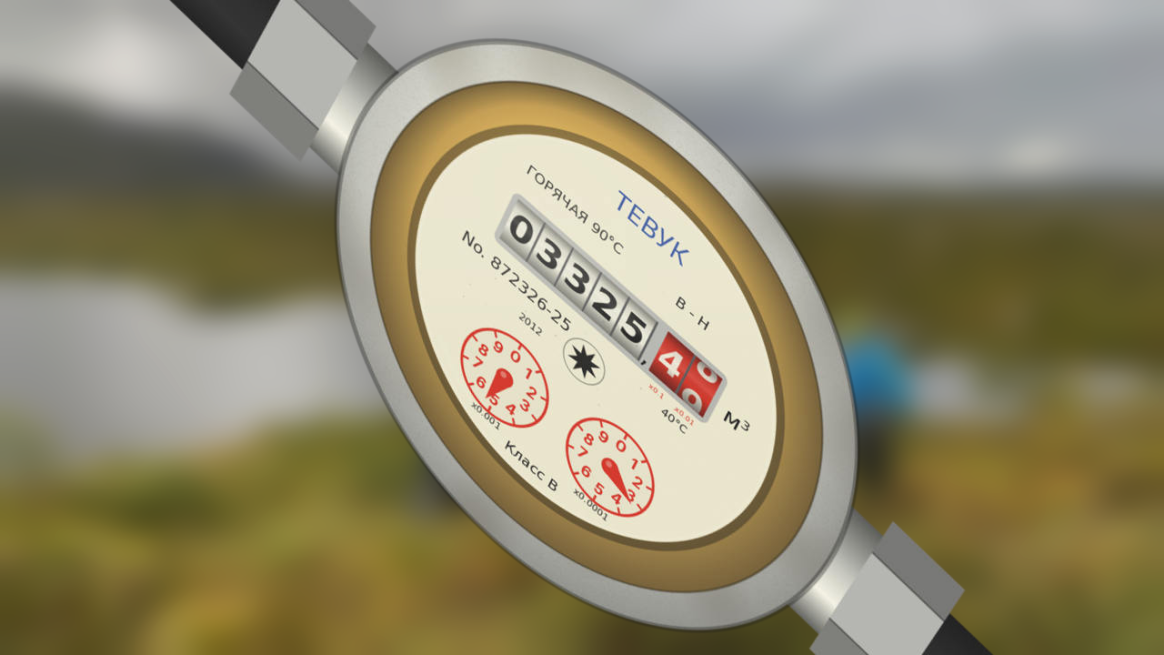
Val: m³ 3325.4853
